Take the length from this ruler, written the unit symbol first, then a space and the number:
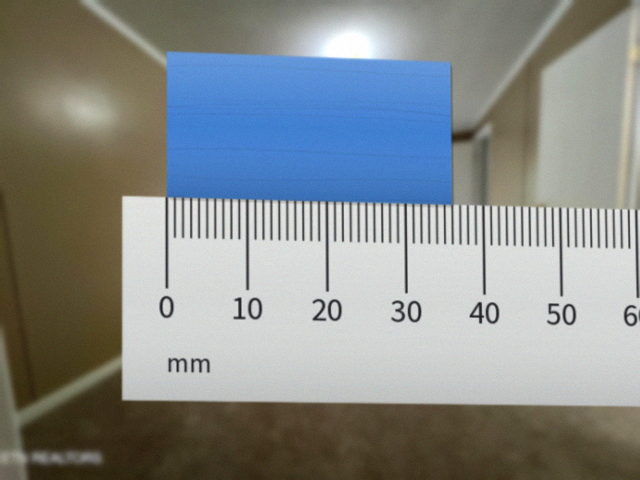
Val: mm 36
